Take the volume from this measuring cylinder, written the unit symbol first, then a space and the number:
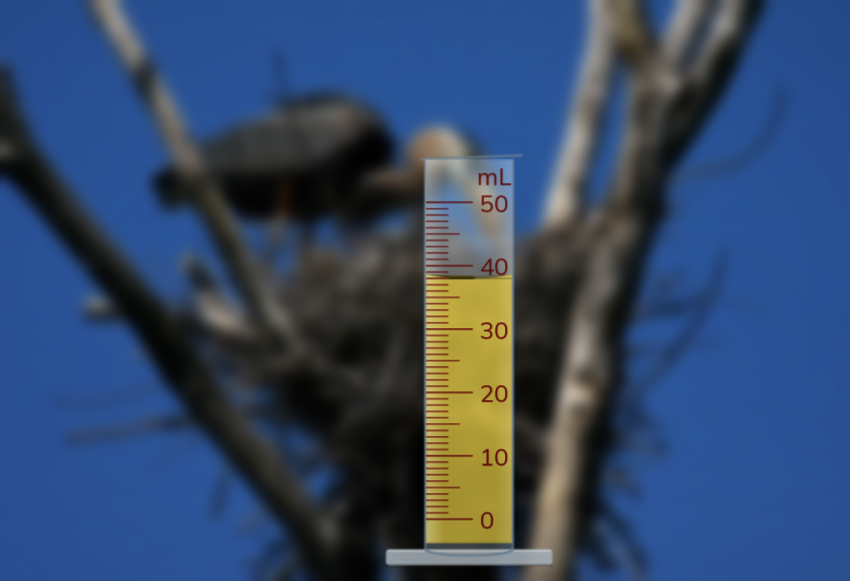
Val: mL 38
